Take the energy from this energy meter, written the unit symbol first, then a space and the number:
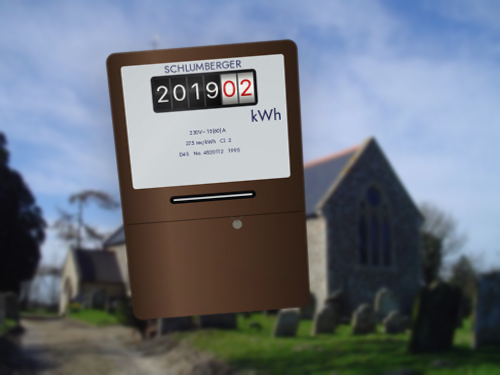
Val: kWh 2019.02
